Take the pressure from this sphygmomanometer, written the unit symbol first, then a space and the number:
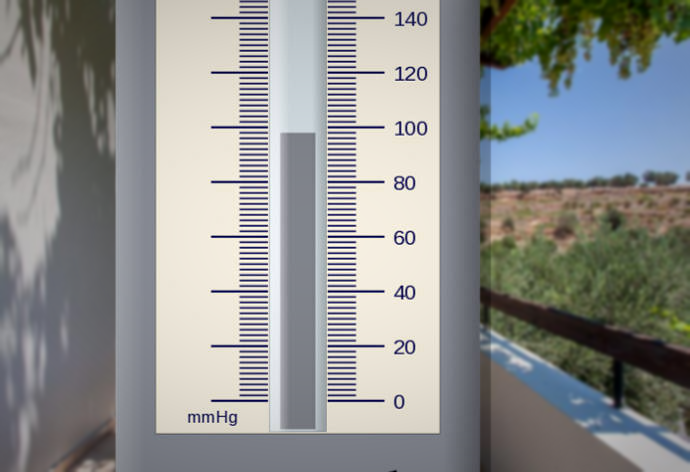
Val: mmHg 98
